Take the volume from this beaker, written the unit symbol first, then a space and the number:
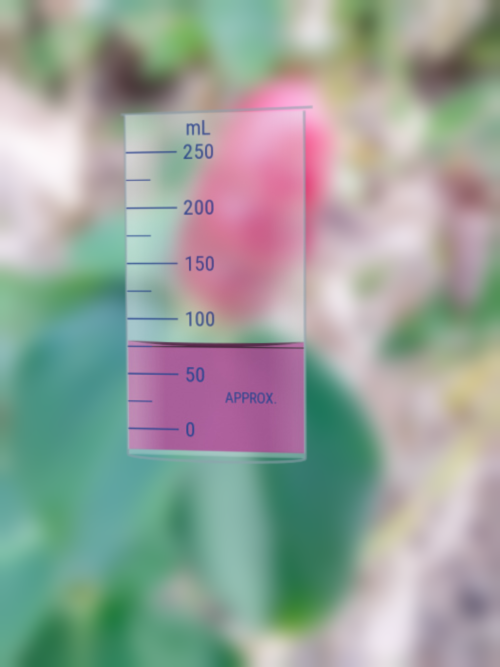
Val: mL 75
